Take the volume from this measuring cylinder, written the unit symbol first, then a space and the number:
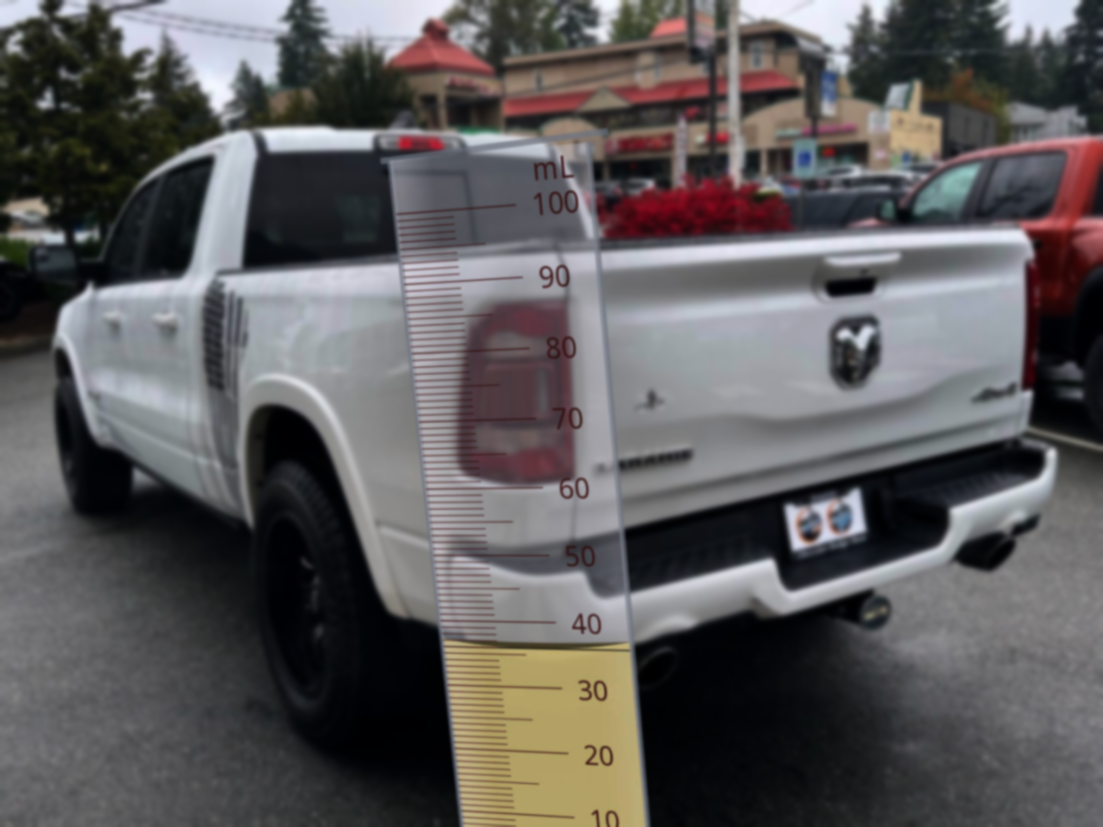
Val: mL 36
